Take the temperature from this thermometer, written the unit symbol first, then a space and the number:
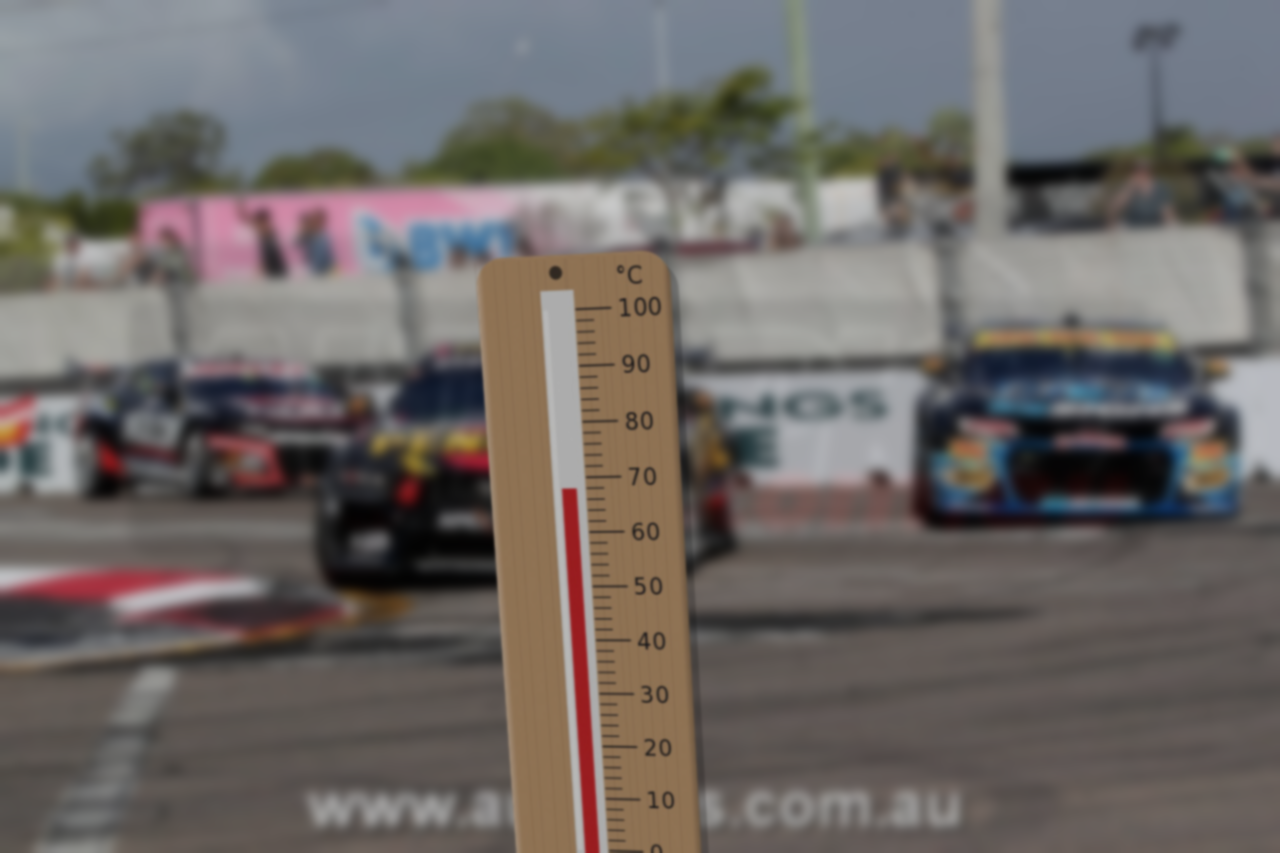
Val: °C 68
